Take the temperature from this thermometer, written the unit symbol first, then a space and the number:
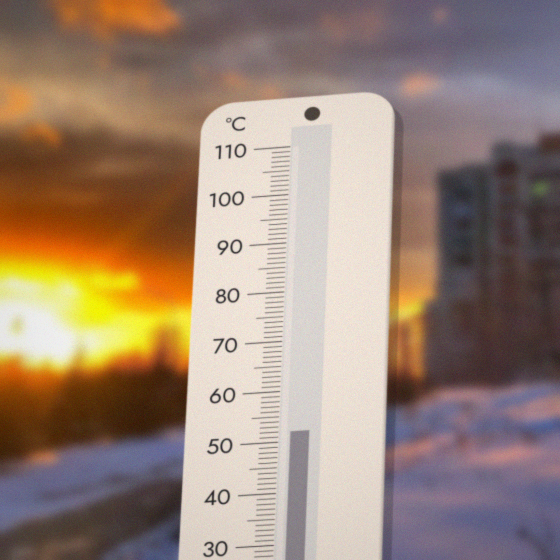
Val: °C 52
